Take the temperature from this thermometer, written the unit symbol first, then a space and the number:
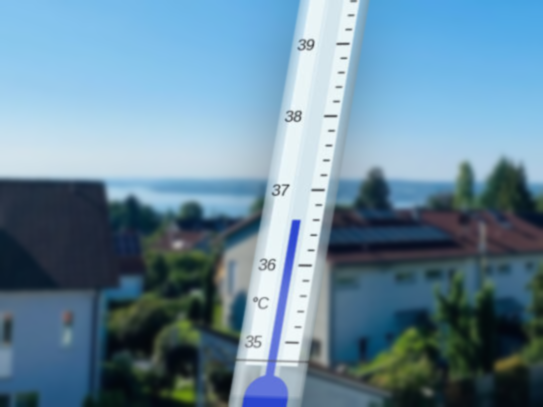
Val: °C 36.6
